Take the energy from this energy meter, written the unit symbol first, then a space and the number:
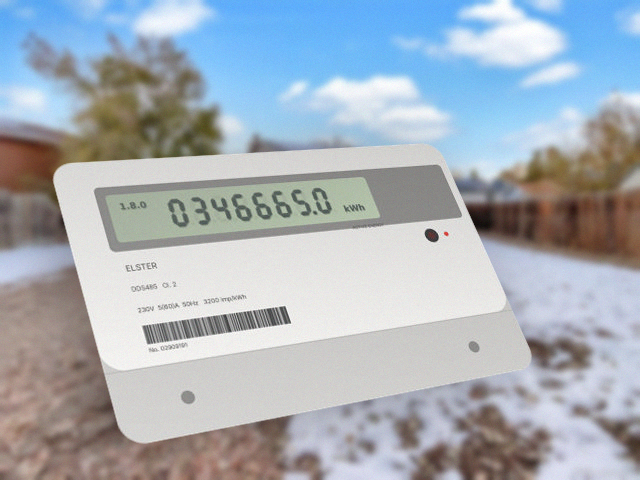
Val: kWh 346665.0
